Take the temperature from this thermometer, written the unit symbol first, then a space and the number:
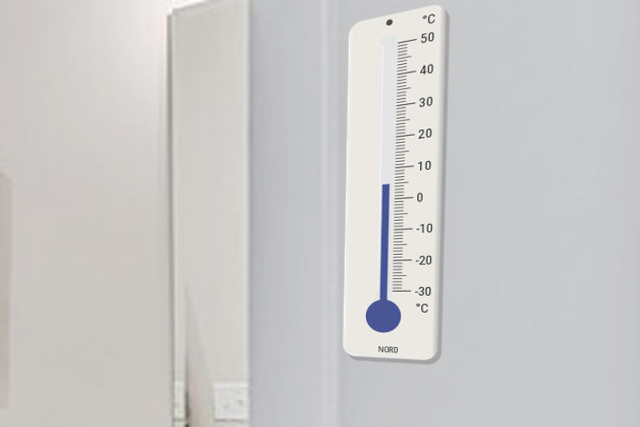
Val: °C 5
